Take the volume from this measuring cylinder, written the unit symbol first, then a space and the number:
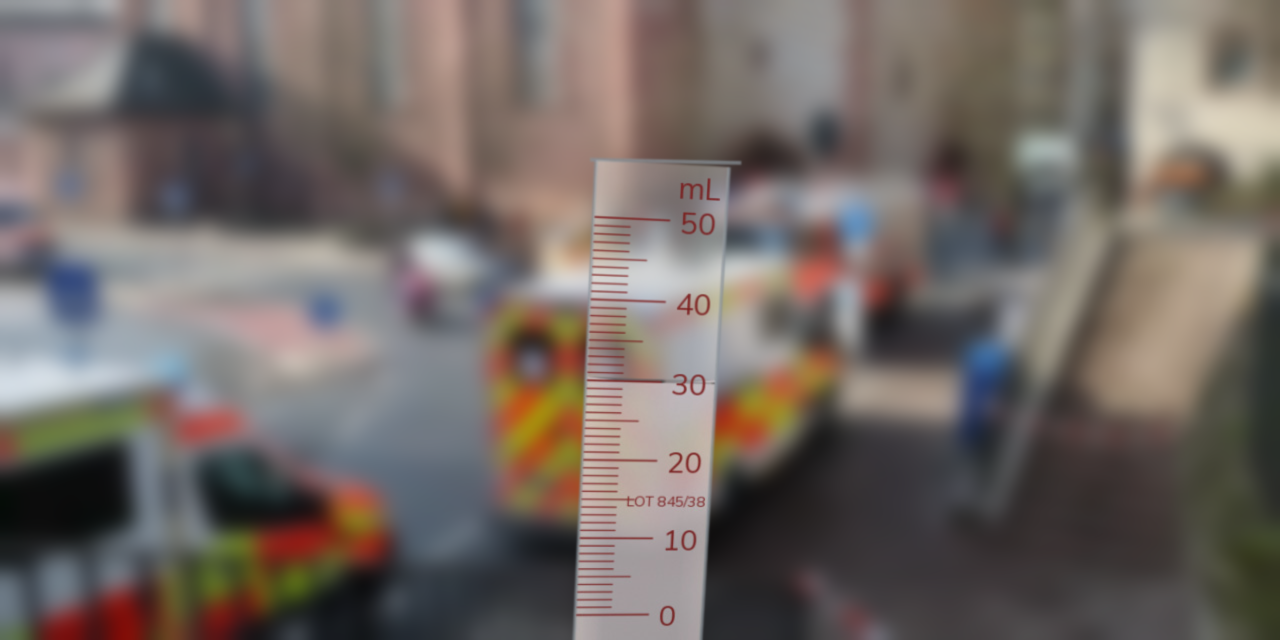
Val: mL 30
